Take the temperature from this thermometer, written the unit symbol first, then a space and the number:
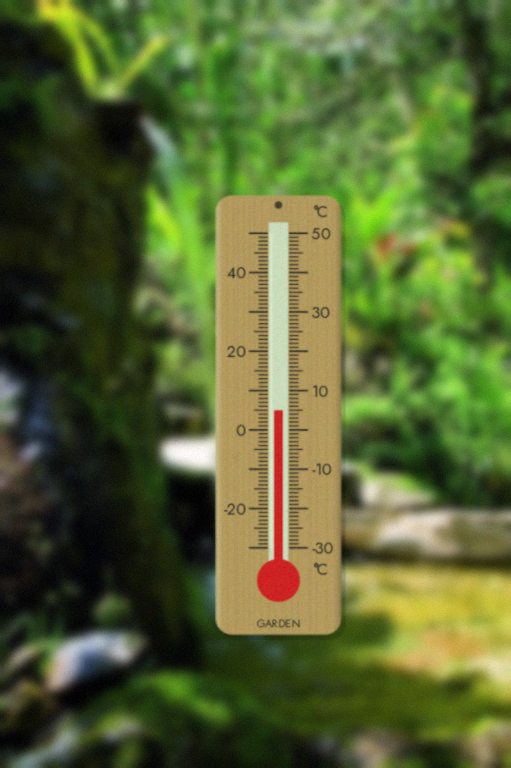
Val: °C 5
